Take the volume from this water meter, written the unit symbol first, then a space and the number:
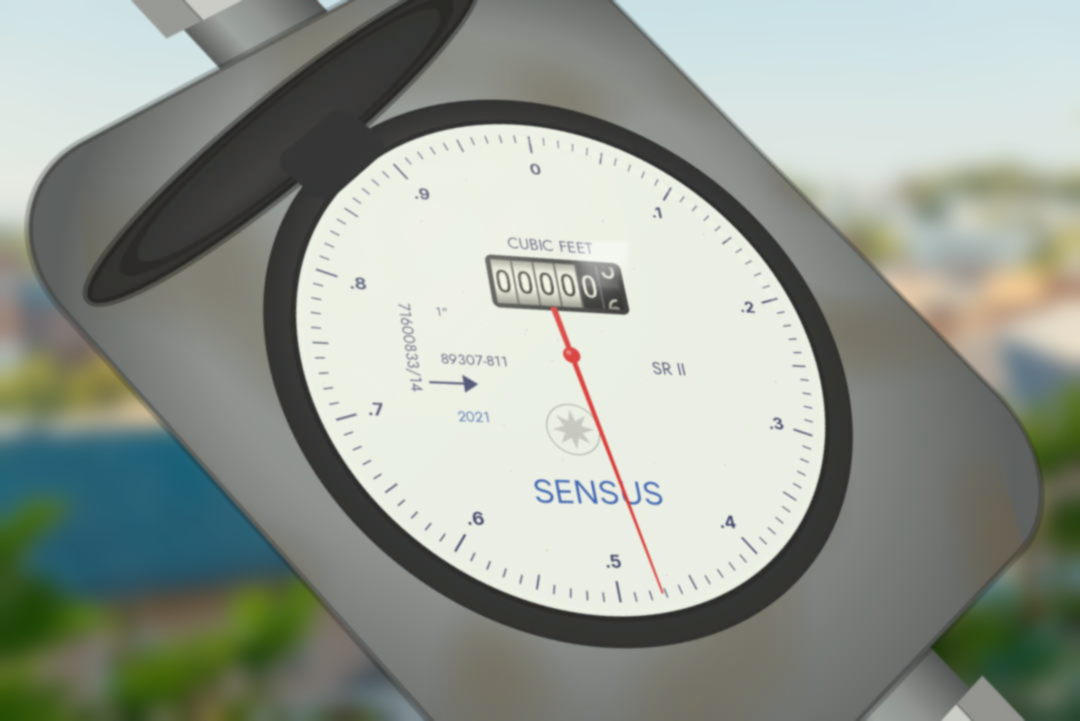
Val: ft³ 5.47
